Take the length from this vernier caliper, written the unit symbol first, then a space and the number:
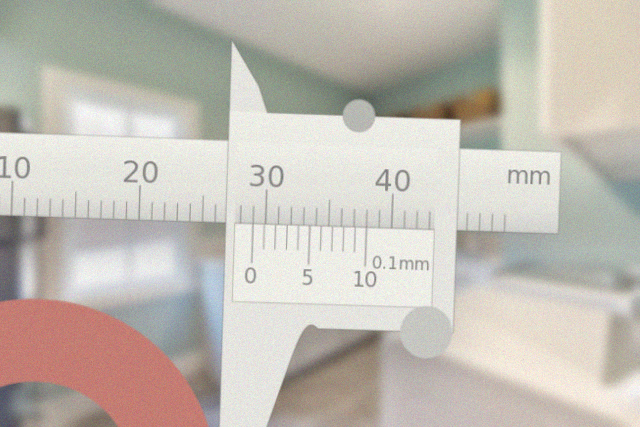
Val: mm 29.0
